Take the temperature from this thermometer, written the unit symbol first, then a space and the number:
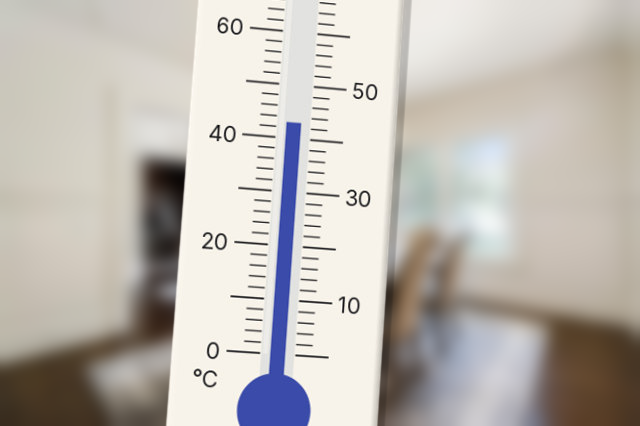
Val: °C 43
